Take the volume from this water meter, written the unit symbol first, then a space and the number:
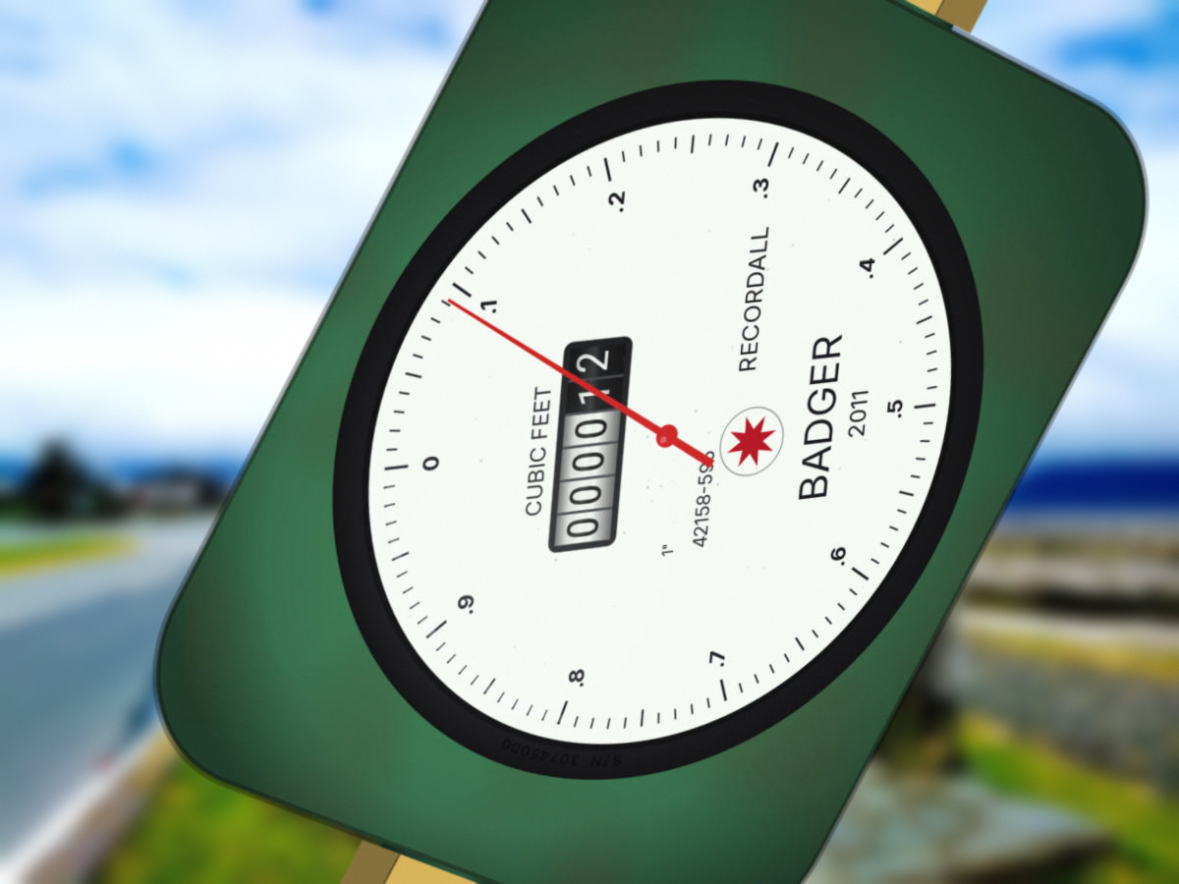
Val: ft³ 12.09
